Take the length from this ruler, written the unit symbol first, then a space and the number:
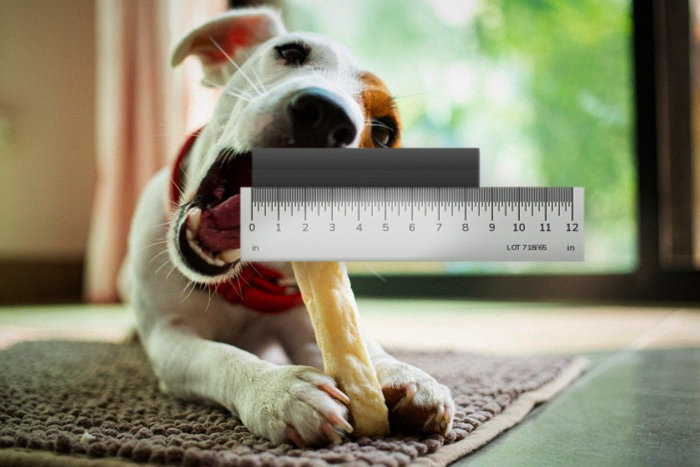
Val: in 8.5
